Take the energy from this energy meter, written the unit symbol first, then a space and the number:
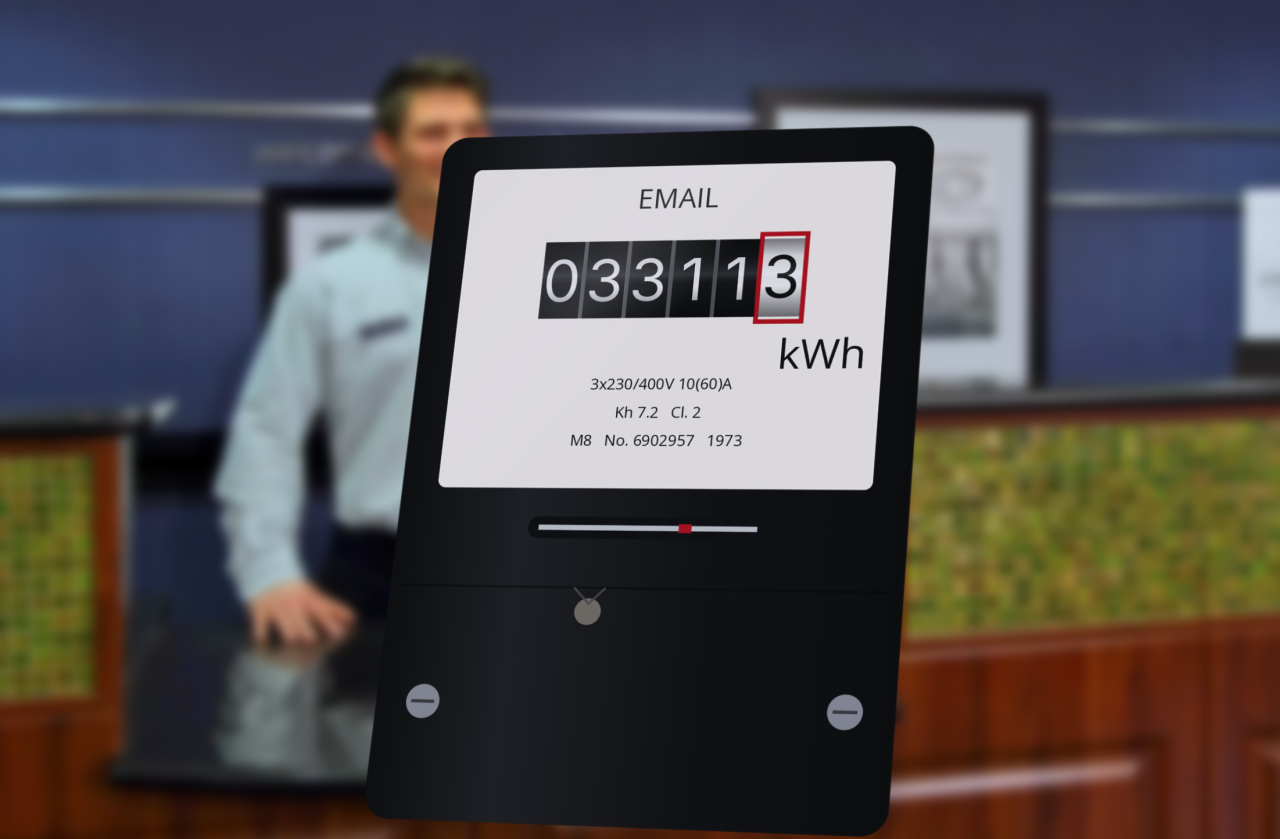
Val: kWh 3311.3
